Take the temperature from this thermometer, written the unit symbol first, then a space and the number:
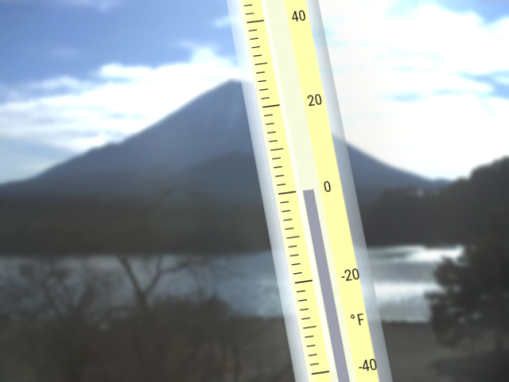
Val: °F 0
